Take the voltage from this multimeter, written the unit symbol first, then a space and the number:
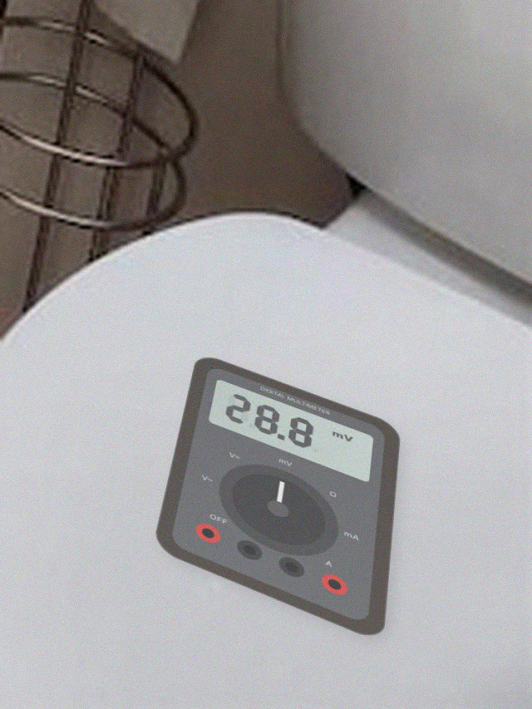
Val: mV 28.8
